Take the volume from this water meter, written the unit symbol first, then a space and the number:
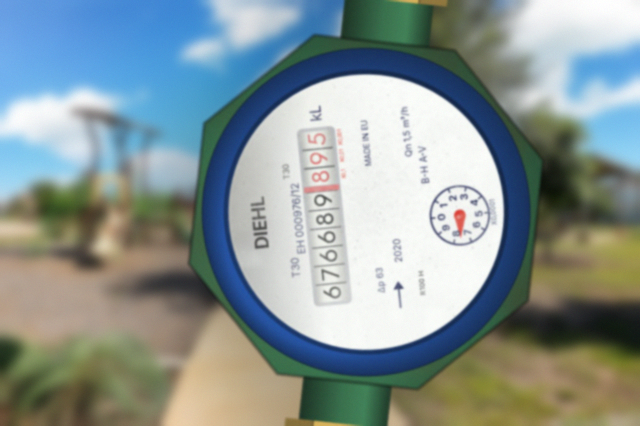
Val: kL 676689.8957
